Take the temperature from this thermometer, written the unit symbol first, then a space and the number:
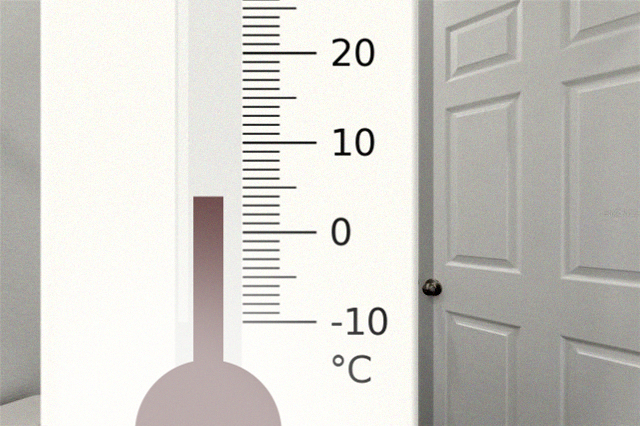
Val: °C 4
